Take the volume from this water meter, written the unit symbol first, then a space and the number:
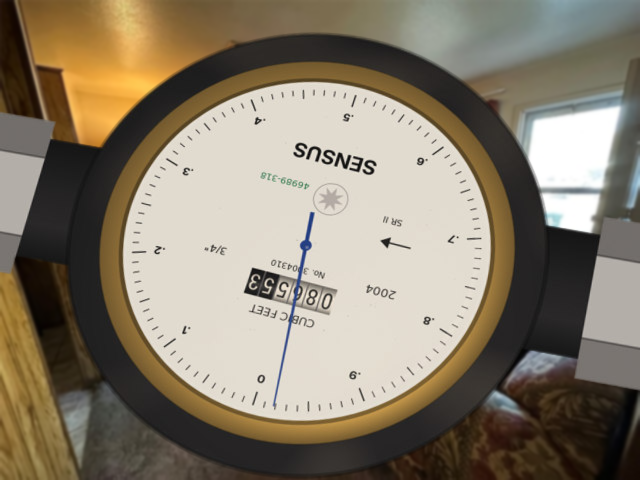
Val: ft³ 86552.98
